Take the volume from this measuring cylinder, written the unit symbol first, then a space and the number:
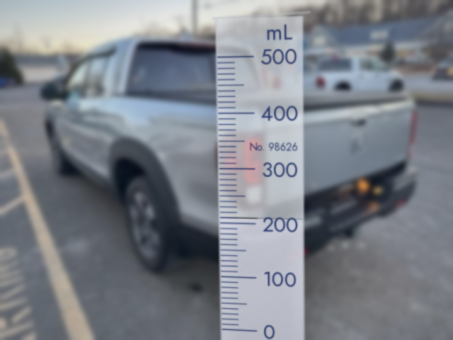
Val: mL 210
